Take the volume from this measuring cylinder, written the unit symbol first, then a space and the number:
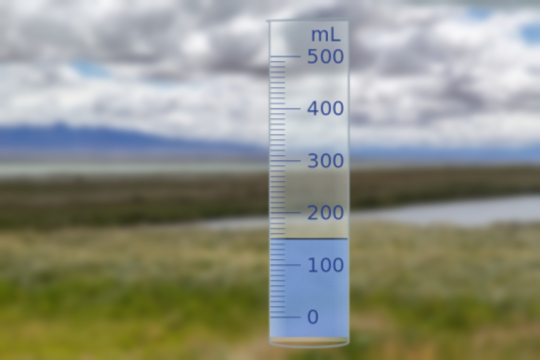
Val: mL 150
